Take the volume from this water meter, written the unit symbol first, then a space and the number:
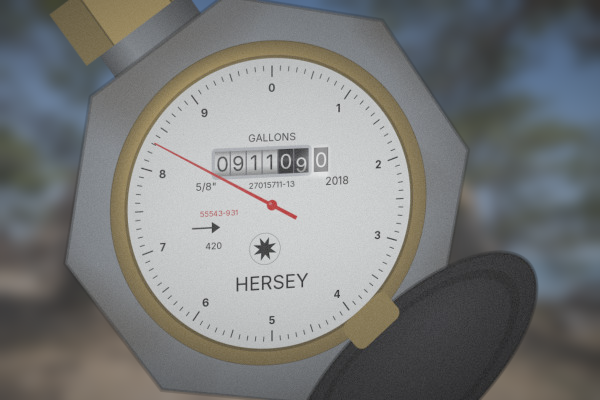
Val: gal 911088.3
